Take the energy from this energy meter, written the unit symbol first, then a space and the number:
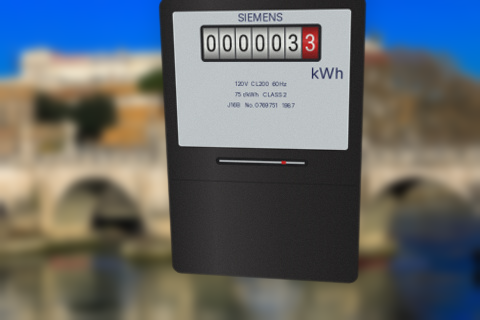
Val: kWh 3.3
